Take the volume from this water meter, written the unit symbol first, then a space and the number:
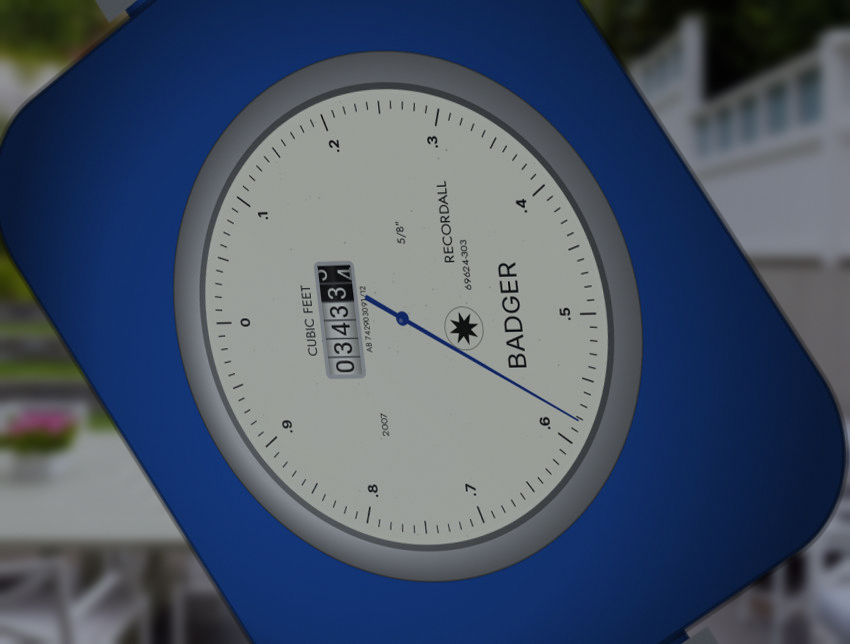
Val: ft³ 34333.58
